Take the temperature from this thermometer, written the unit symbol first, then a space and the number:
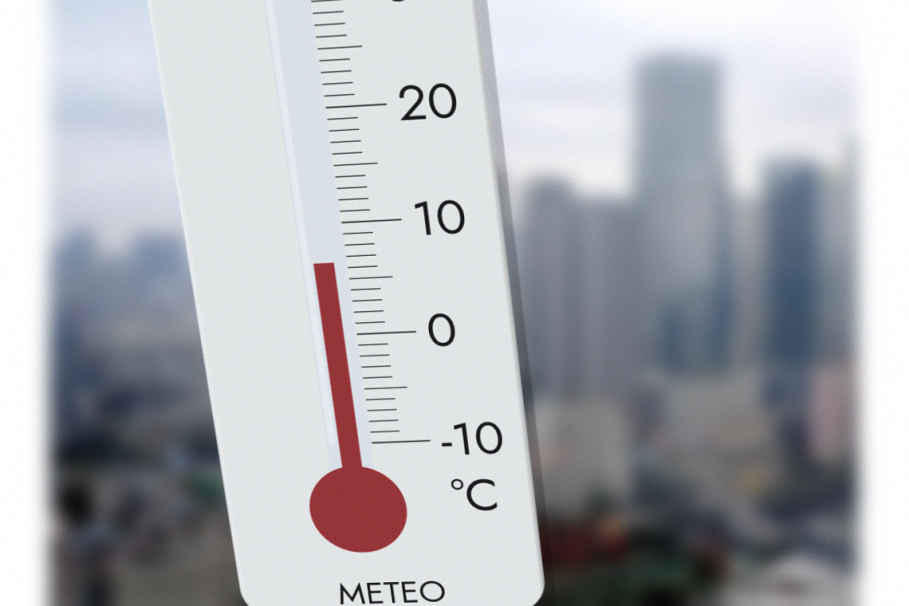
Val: °C 6.5
